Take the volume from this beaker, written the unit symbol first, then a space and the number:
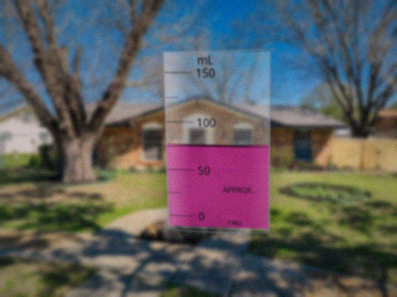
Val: mL 75
